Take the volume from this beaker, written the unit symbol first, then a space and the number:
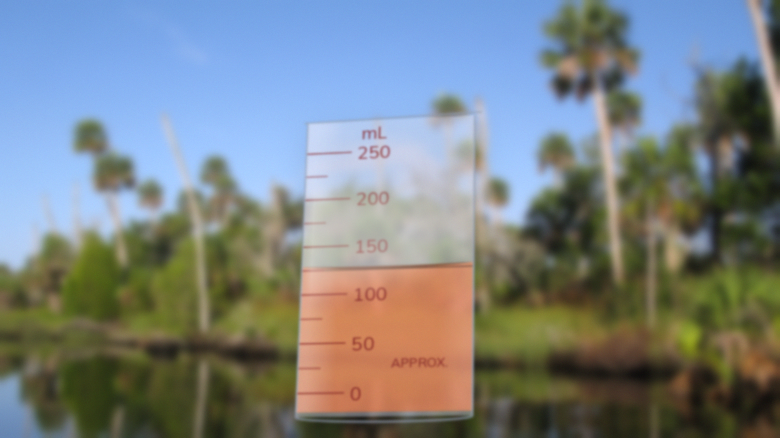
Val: mL 125
